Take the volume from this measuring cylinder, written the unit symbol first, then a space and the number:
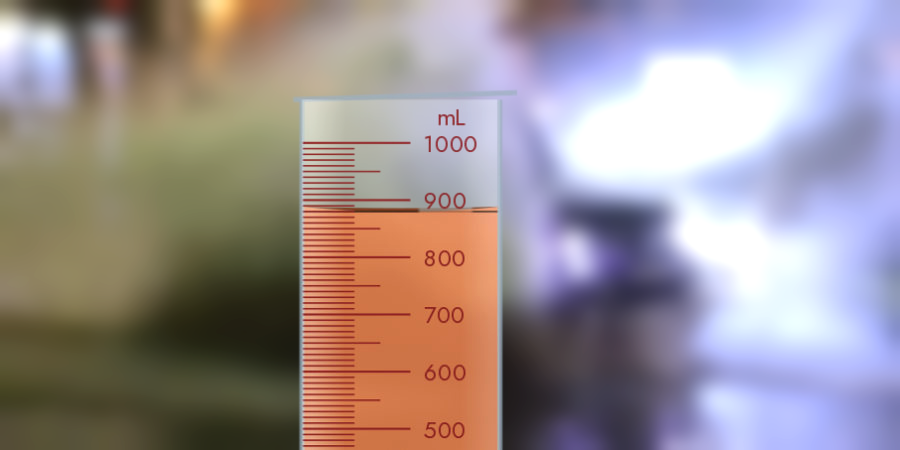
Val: mL 880
